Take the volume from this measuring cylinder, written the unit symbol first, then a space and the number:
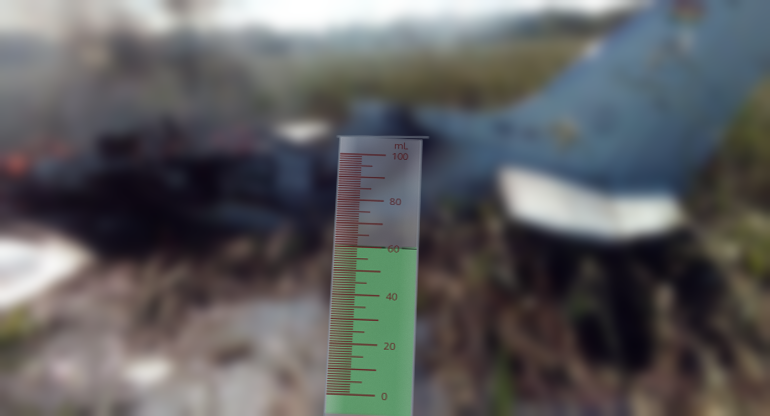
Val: mL 60
